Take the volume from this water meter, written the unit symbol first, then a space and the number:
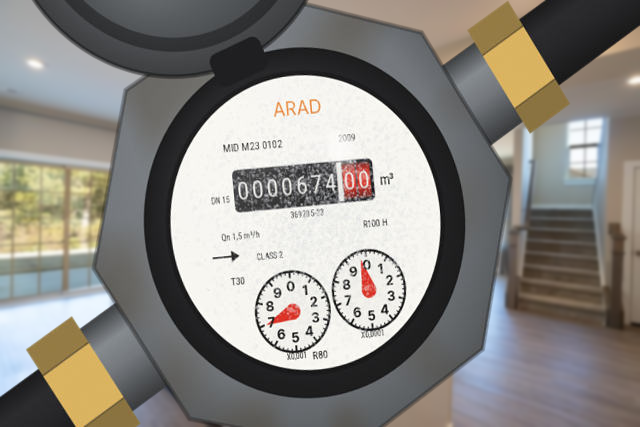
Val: m³ 674.0069
